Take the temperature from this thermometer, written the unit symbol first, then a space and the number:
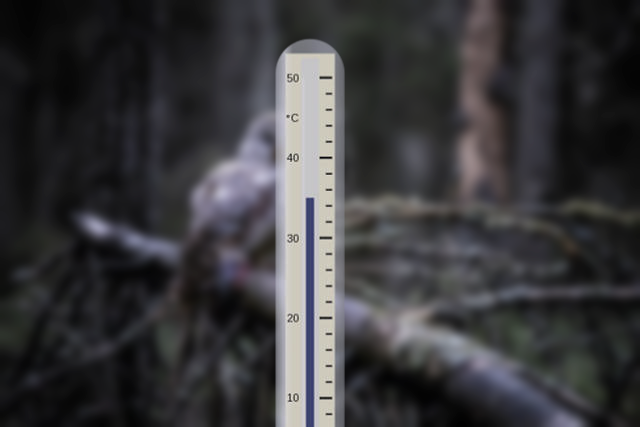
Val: °C 35
